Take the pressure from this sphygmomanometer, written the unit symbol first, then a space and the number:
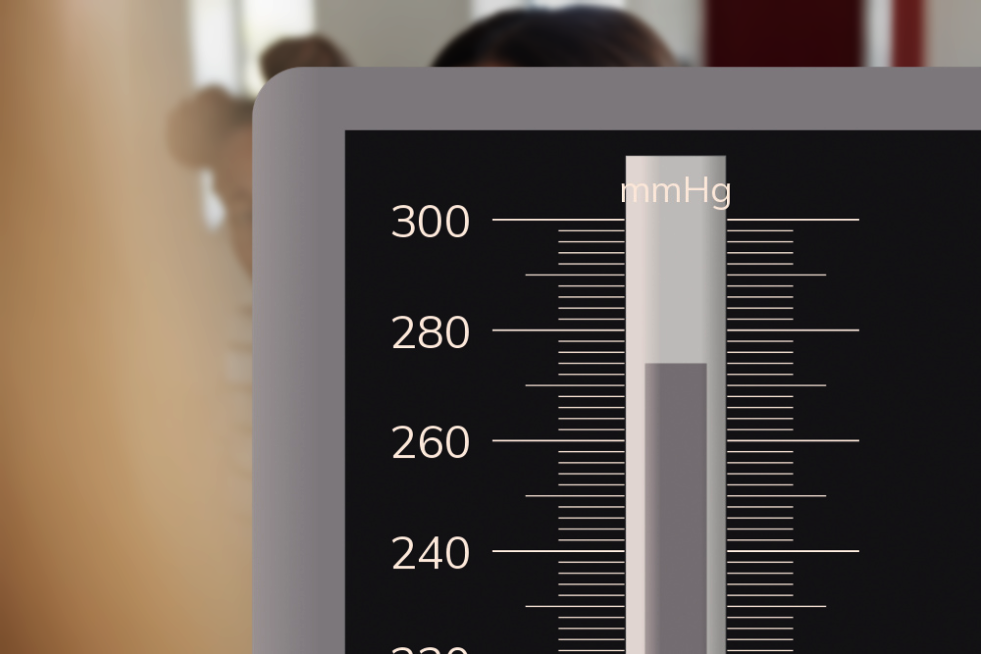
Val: mmHg 274
